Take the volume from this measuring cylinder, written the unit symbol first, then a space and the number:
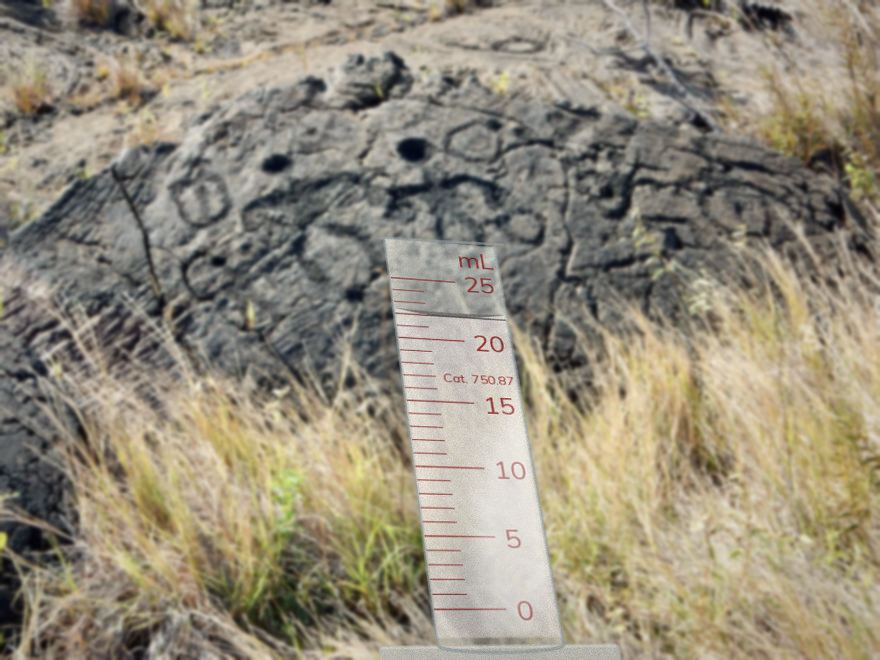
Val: mL 22
